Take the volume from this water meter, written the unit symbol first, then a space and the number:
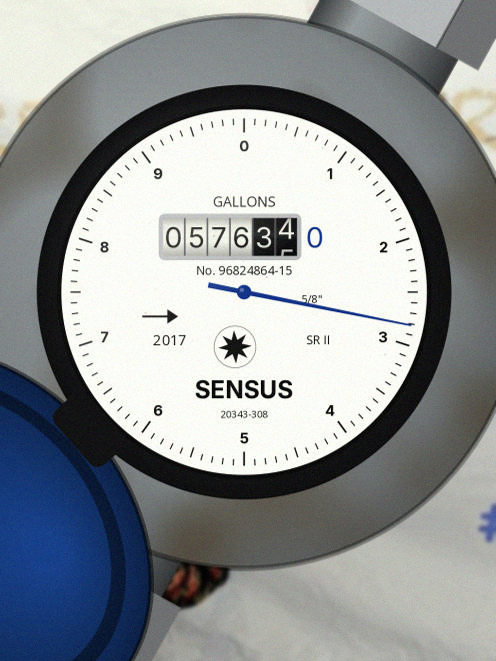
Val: gal 576342.8
